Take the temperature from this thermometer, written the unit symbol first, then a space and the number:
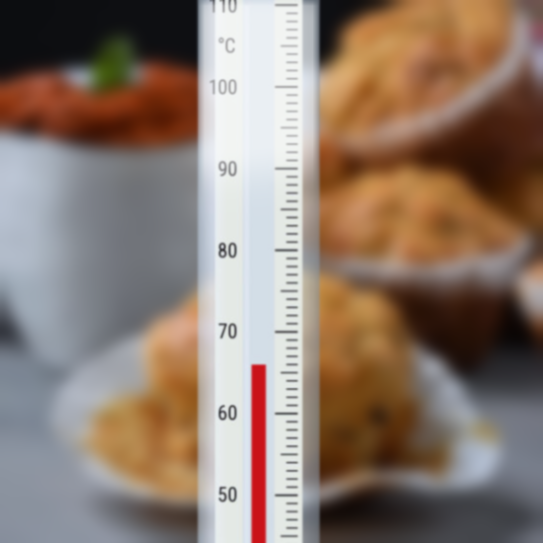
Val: °C 66
